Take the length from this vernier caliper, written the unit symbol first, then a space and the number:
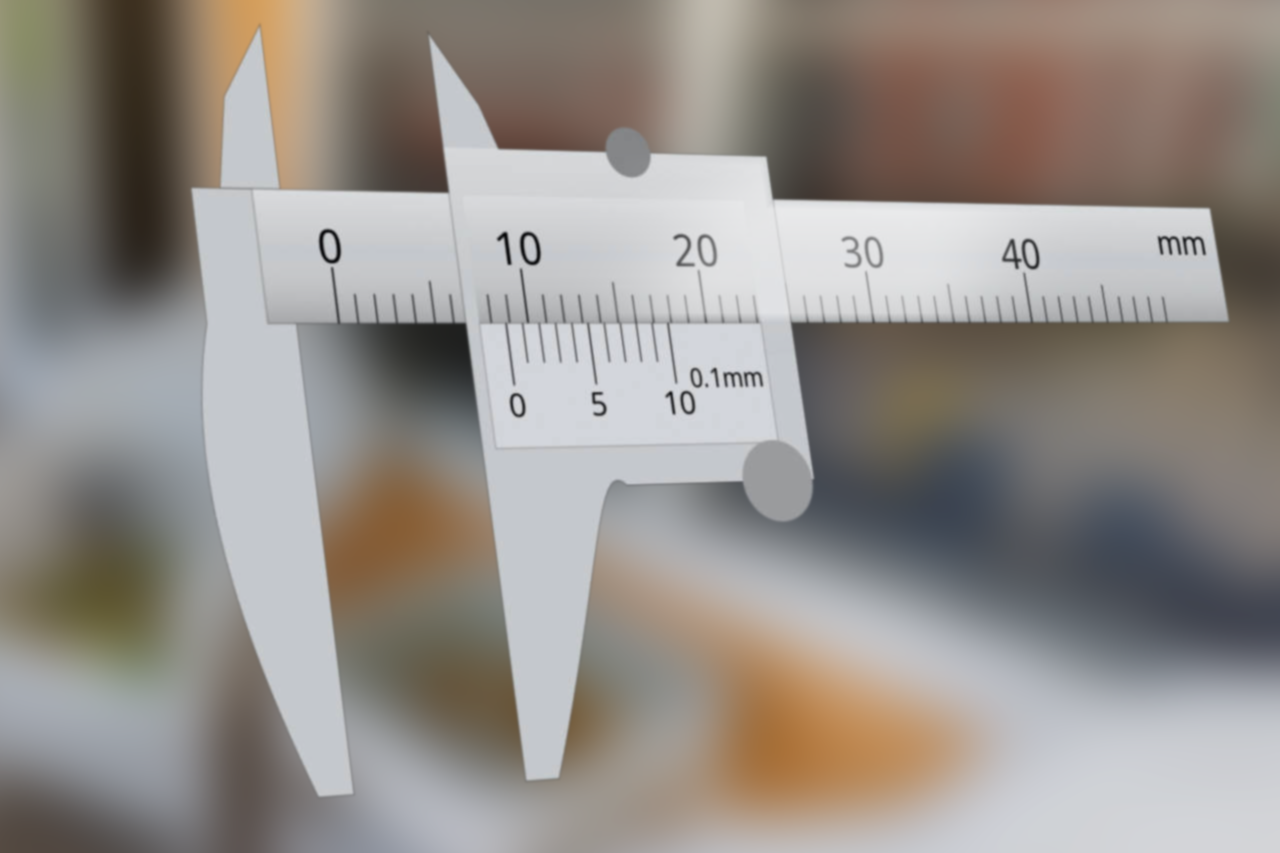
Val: mm 8.8
